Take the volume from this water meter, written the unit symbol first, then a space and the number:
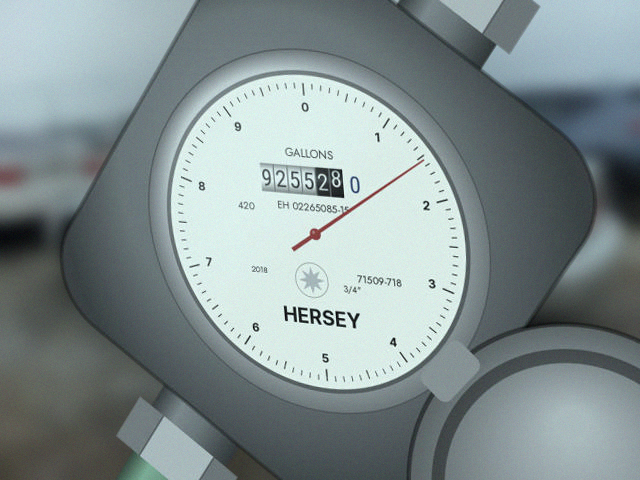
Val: gal 9255281.5
